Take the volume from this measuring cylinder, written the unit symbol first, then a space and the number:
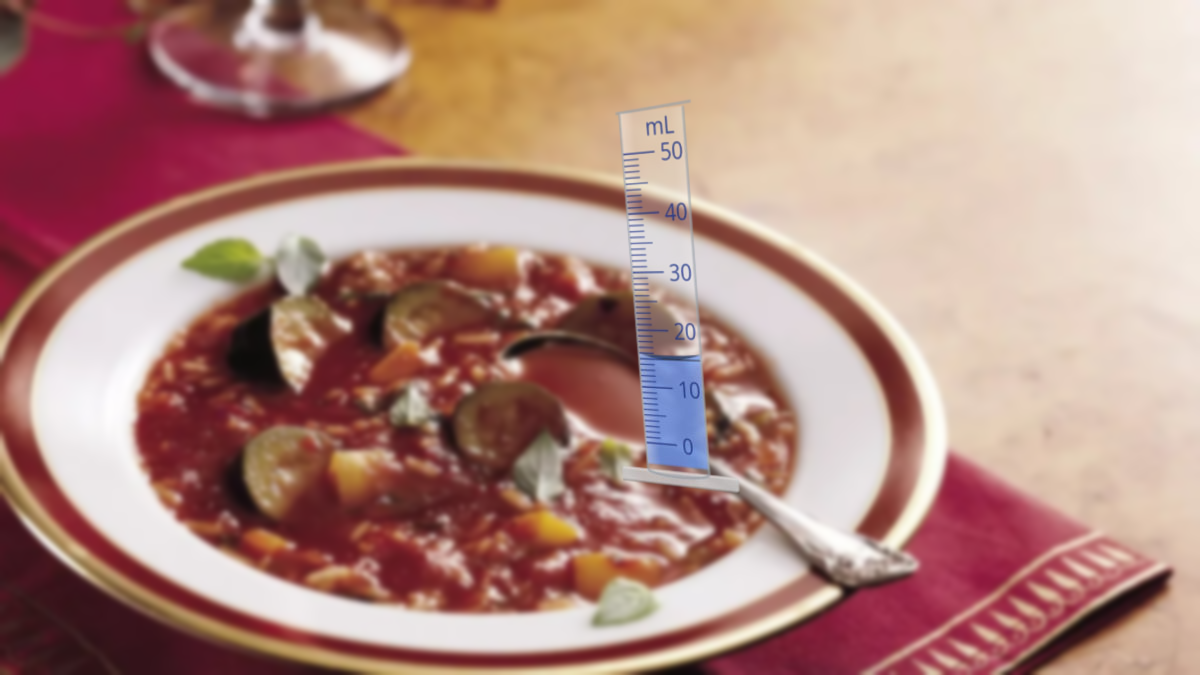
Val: mL 15
